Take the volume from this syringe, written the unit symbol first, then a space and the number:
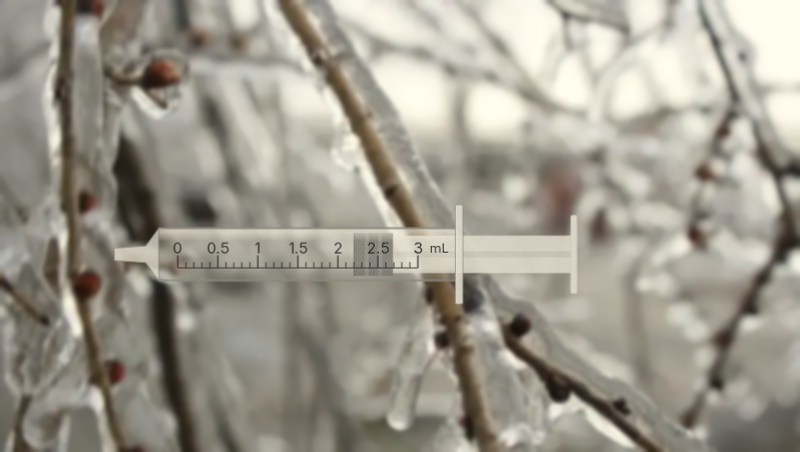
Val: mL 2.2
